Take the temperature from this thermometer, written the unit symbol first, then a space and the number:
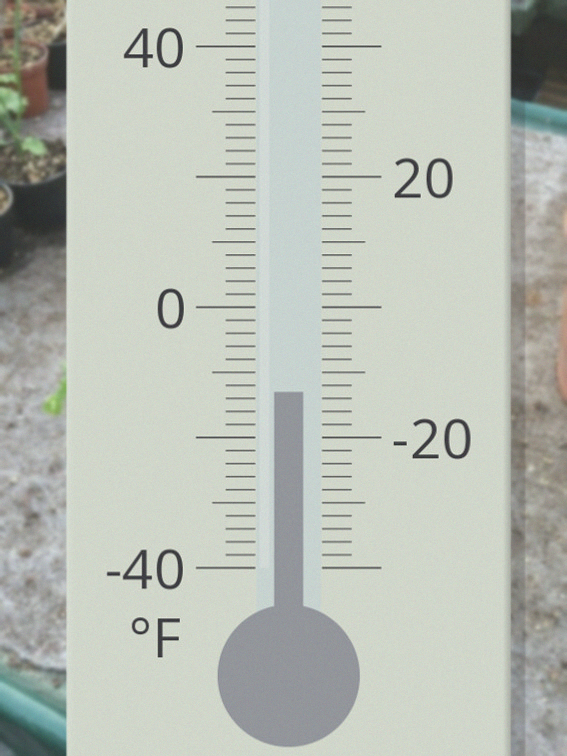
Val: °F -13
